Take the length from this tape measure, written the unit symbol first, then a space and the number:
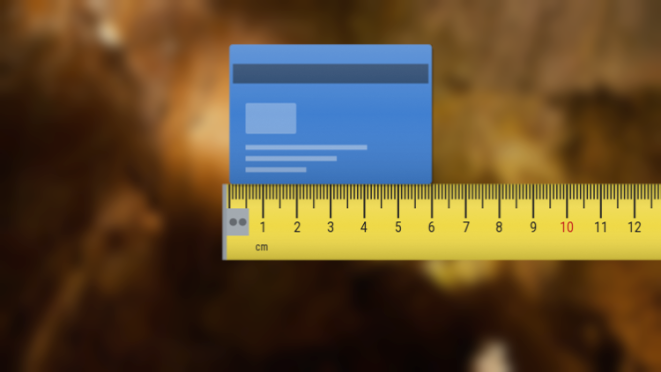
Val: cm 6
